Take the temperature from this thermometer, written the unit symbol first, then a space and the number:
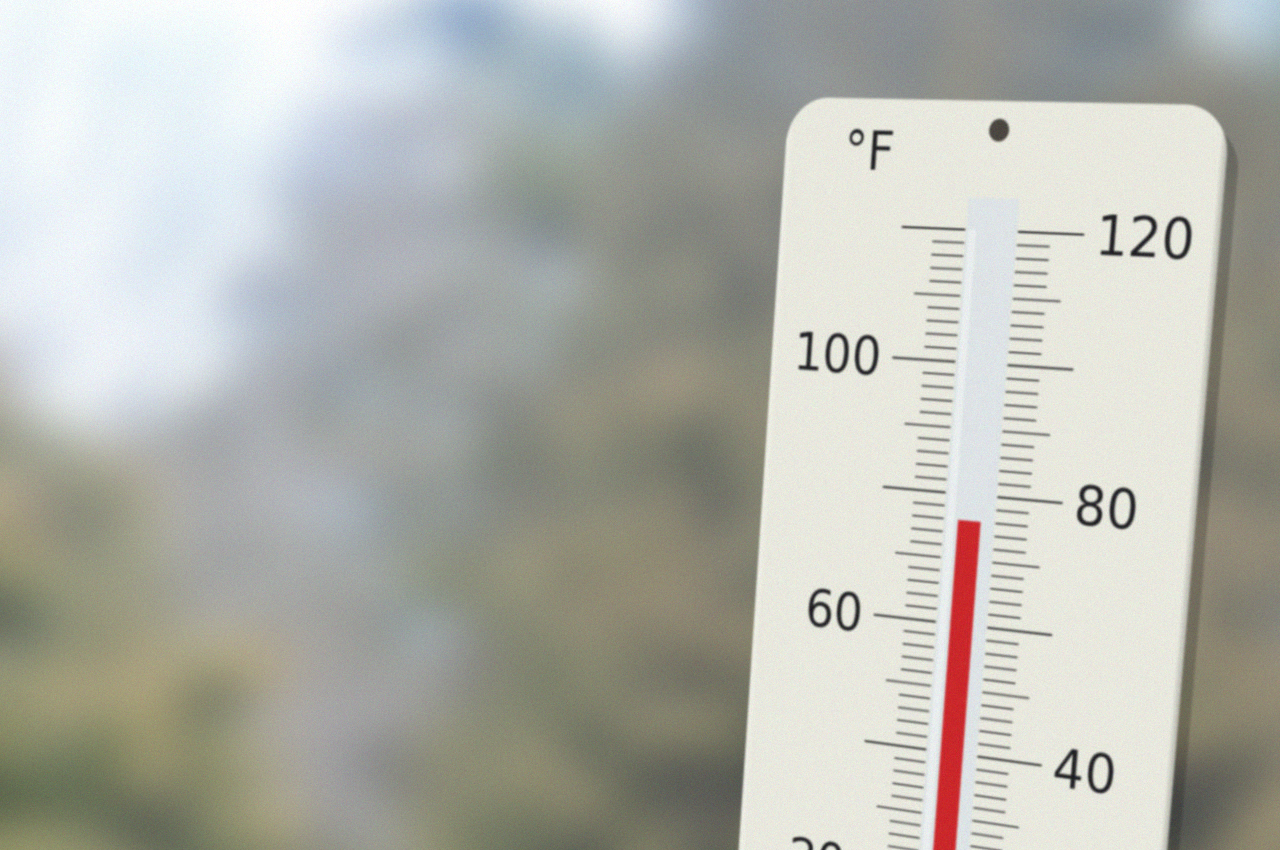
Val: °F 76
